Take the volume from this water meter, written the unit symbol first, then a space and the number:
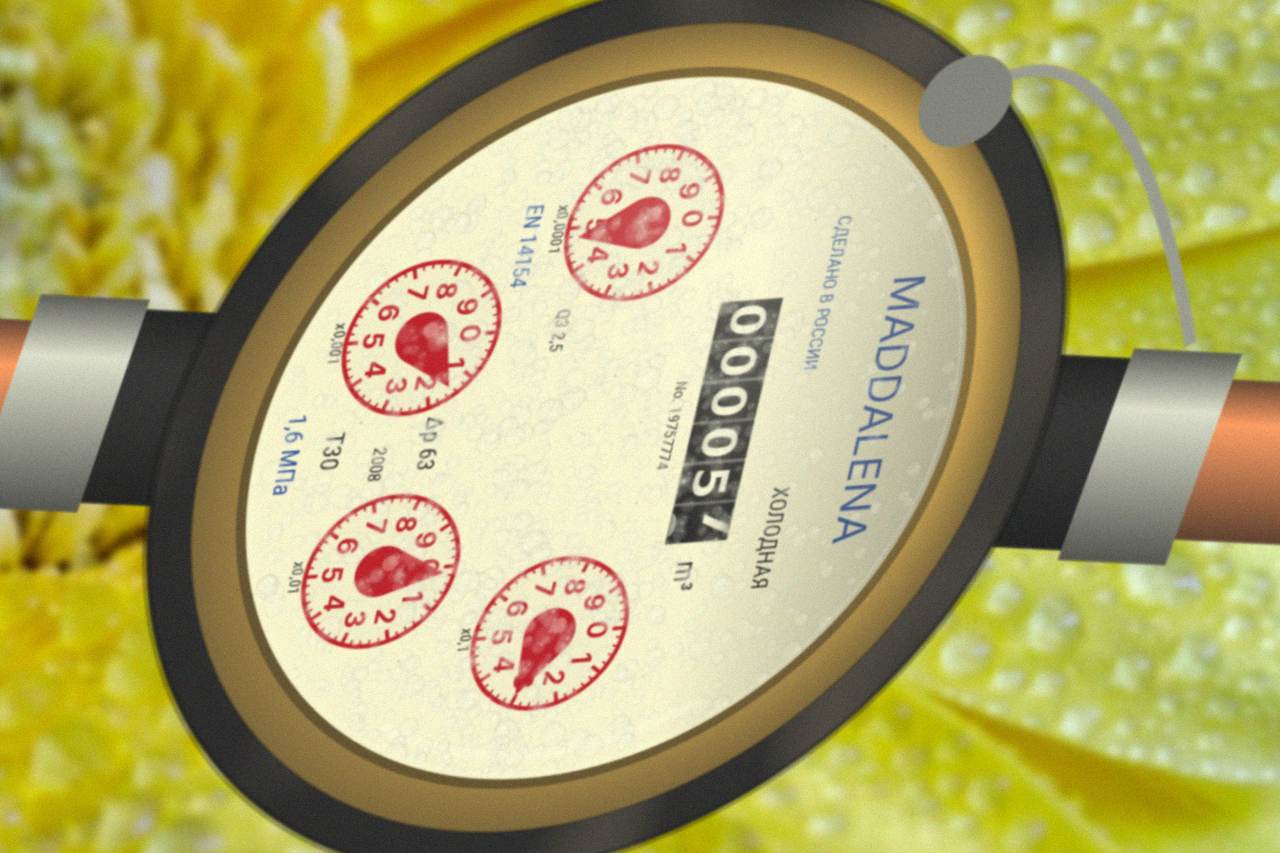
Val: m³ 57.3014
